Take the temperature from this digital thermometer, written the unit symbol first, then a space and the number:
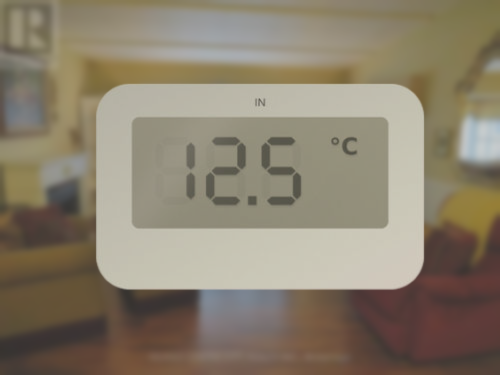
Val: °C 12.5
